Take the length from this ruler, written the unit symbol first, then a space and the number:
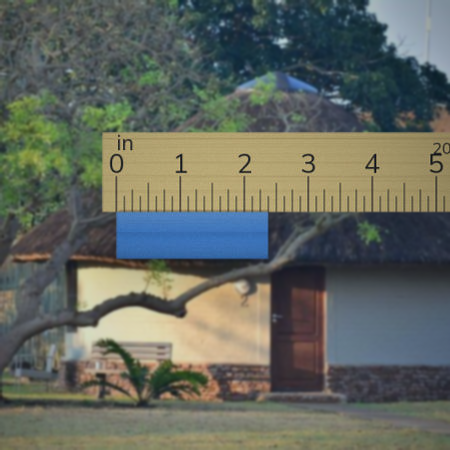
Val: in 2.375
